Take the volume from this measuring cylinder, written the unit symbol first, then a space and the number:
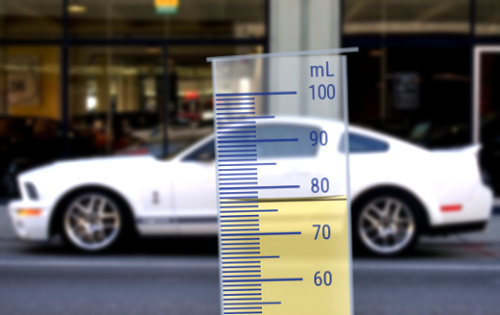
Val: mL 77
